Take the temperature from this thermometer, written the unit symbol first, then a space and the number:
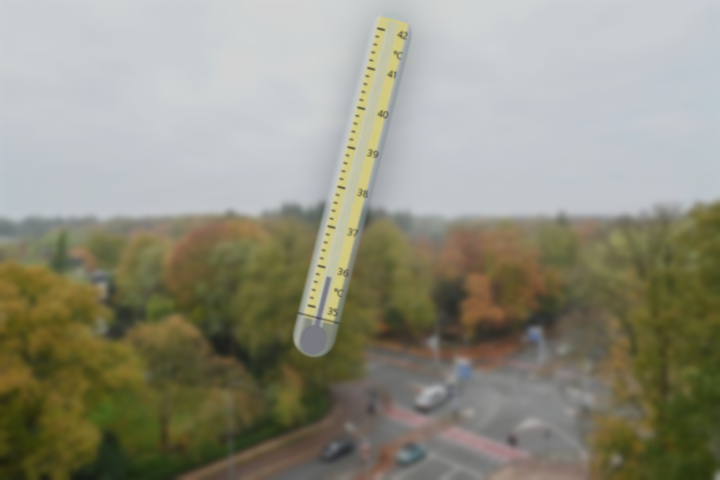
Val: °C 35.8
